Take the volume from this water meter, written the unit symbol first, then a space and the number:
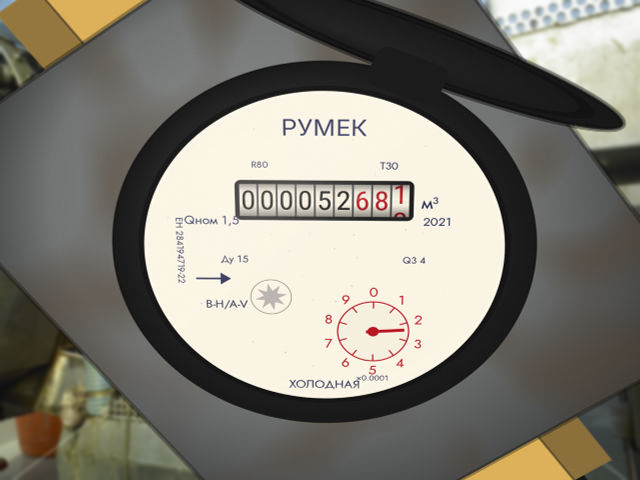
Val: m³ 52.6812
